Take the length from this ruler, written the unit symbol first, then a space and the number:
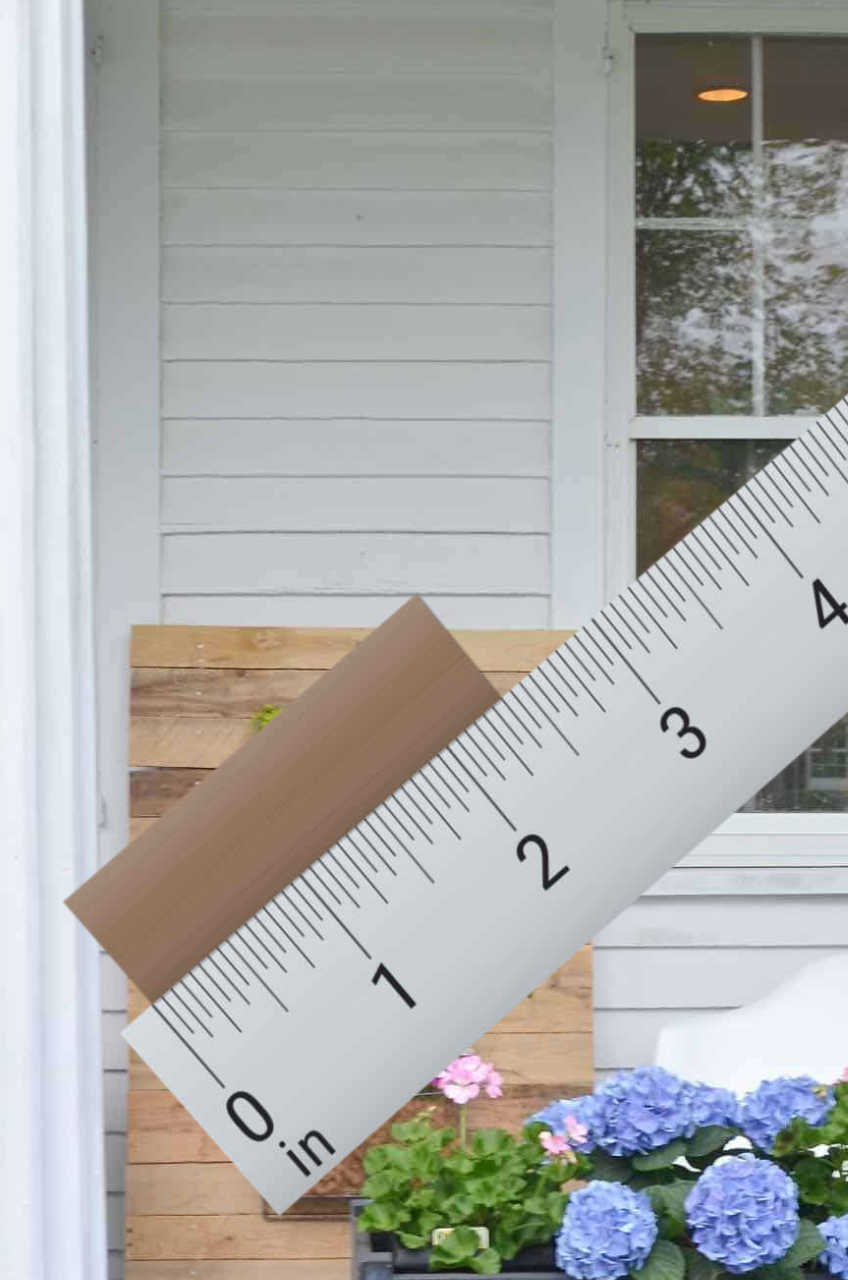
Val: in 2.375
